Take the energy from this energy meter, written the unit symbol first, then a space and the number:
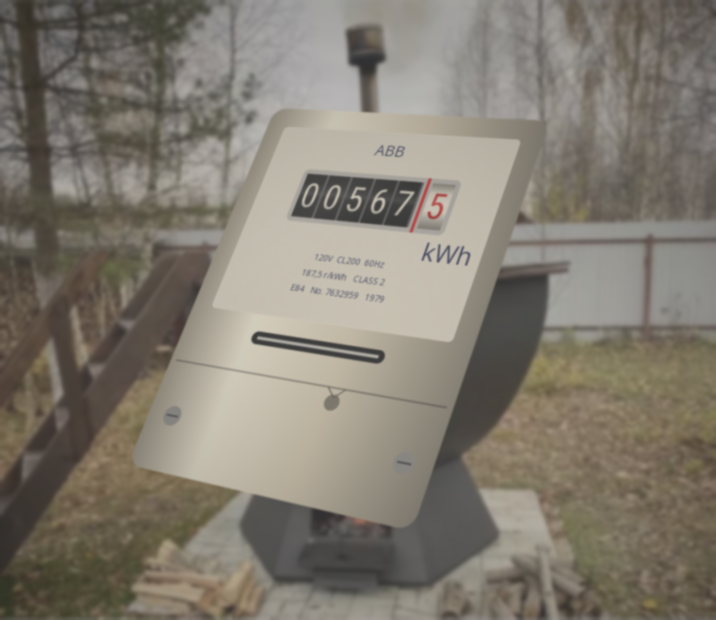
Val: kWh 567.5
